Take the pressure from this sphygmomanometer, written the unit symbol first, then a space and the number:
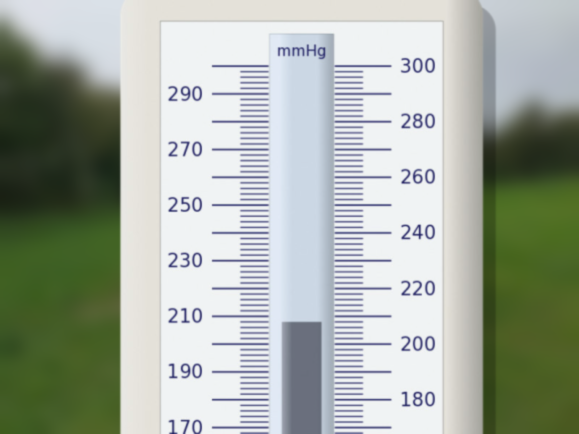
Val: mmHg 208
